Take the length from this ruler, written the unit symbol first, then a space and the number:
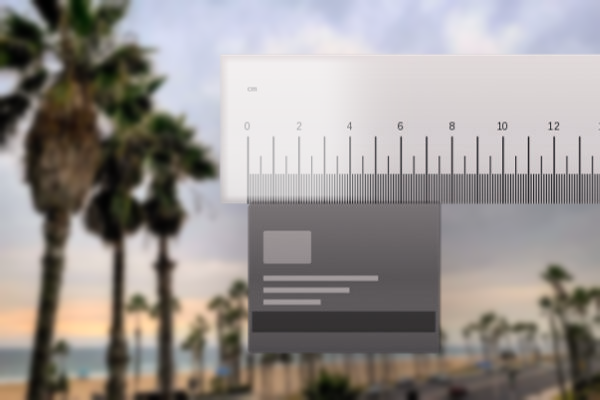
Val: cm 7.5
